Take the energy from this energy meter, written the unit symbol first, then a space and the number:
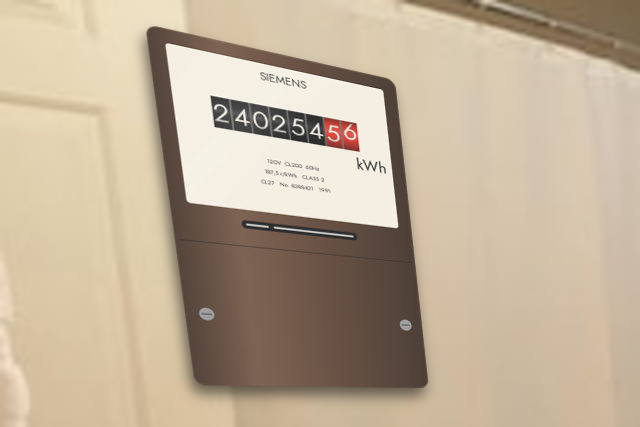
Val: kWh 240254.56
